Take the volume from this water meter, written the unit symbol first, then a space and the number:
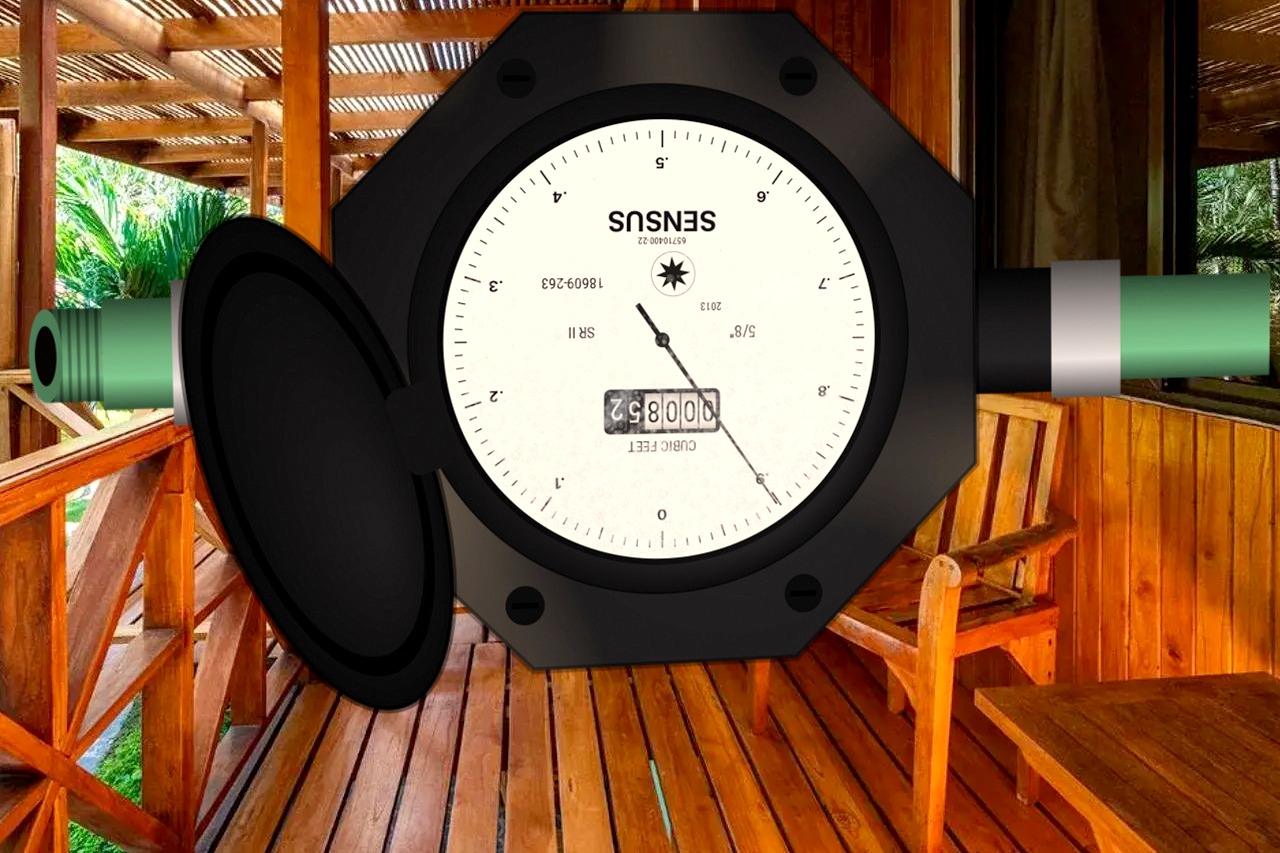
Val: ft³ 851.90
